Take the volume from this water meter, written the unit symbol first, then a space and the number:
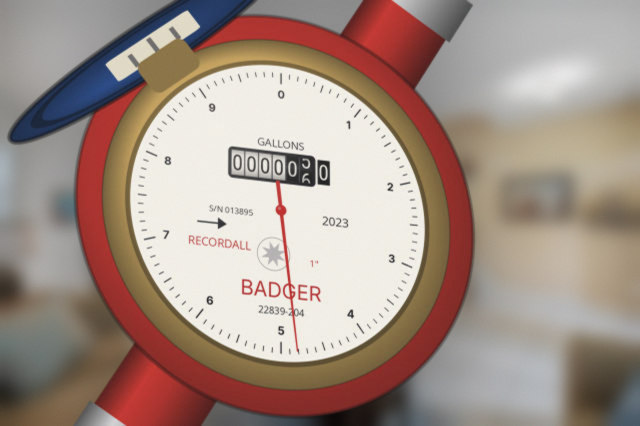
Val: gal 54.8
